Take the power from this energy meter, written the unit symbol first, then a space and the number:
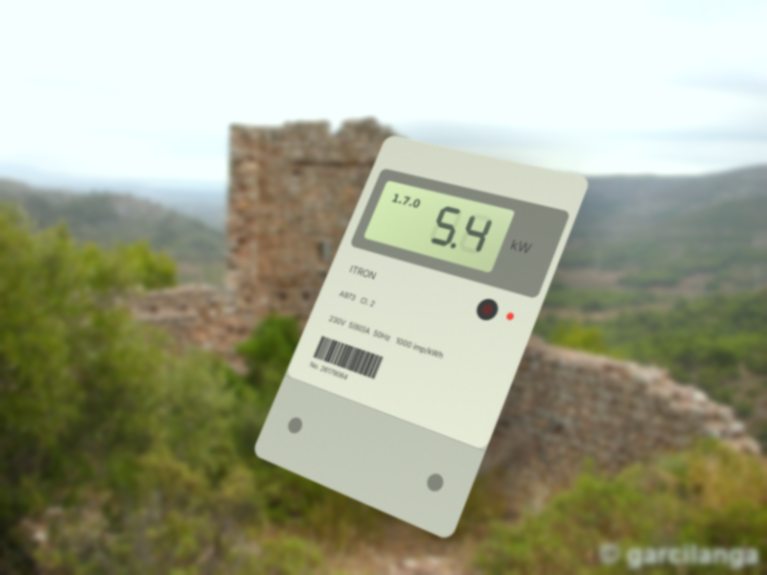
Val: kW 5.4
